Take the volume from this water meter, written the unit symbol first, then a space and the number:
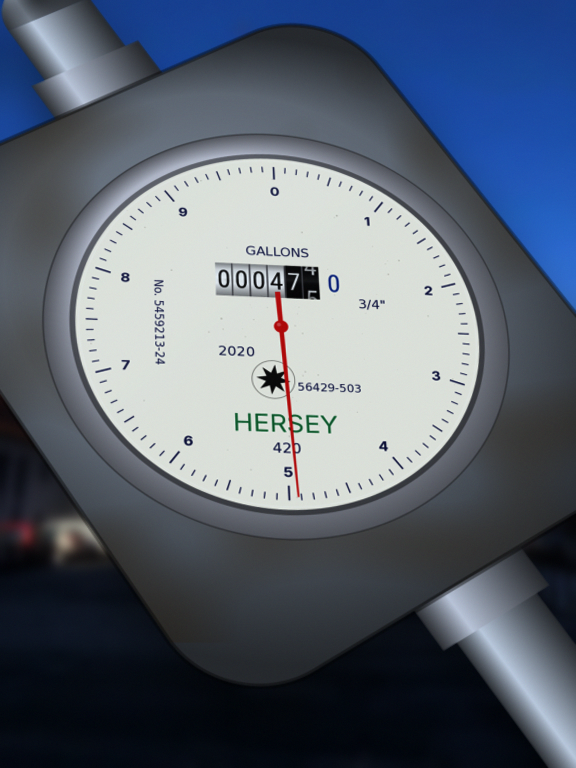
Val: gal 4744.9
